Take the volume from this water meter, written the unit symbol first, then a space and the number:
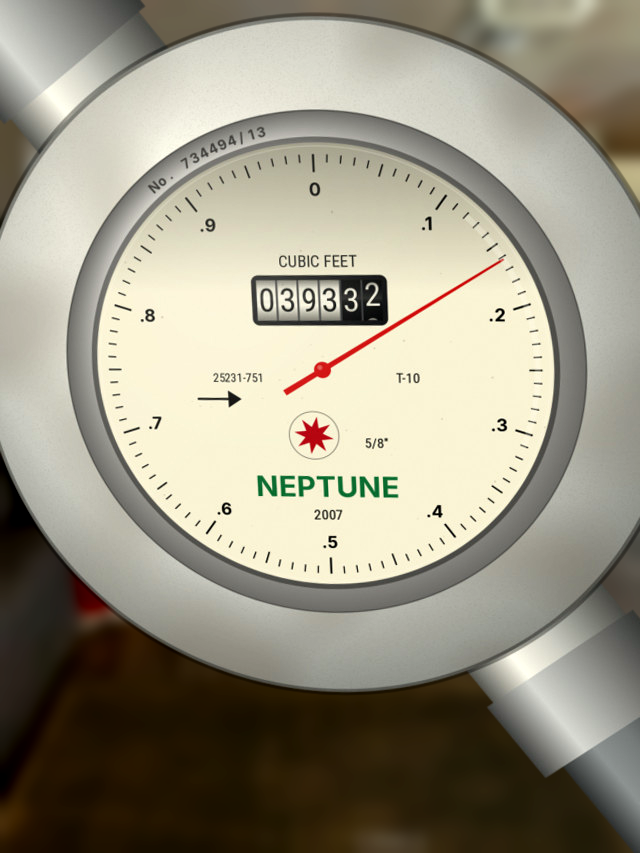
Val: ft³ 39332.16
